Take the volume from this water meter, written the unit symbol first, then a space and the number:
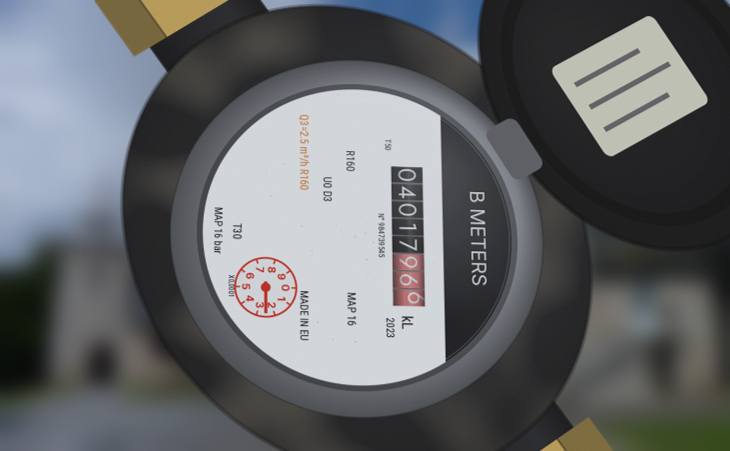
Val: kL 4017.9662
